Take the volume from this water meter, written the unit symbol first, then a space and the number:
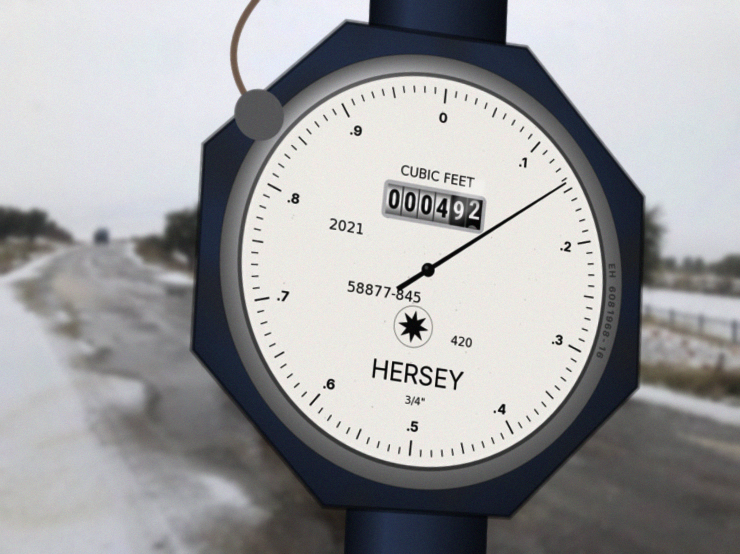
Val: ft³ 492.14
